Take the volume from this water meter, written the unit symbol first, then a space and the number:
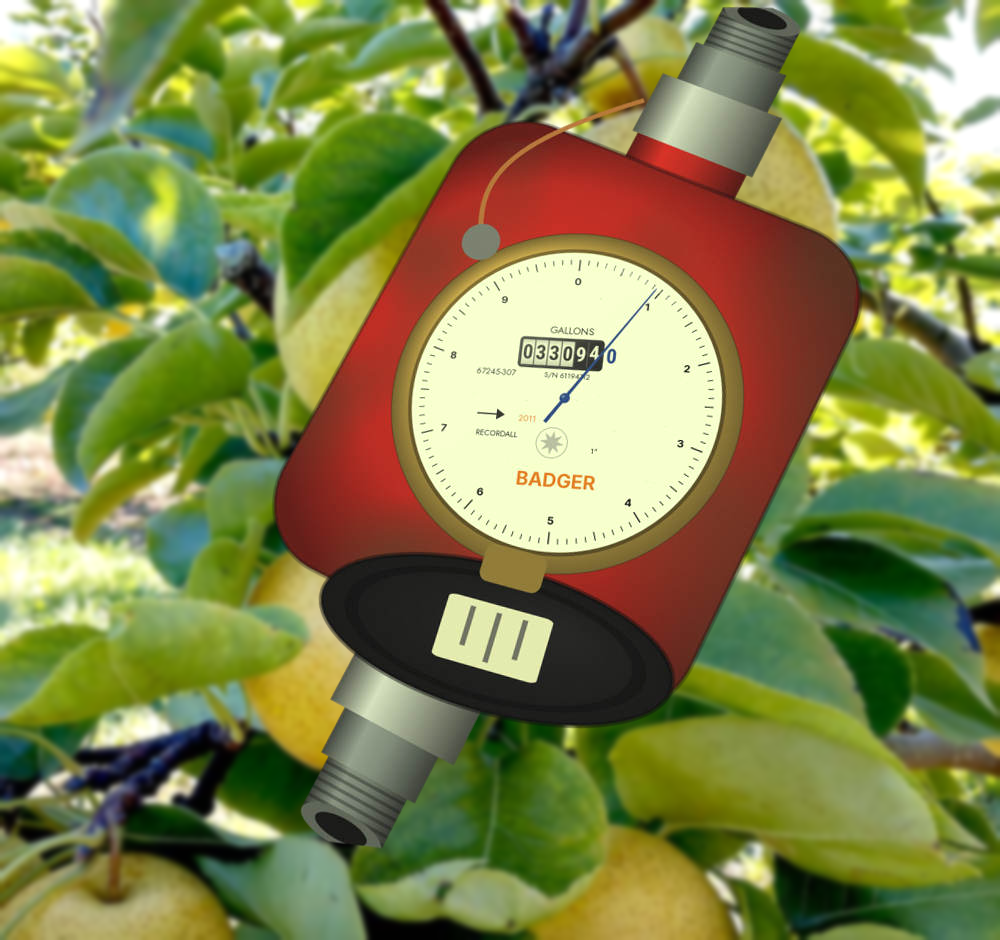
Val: gal 330940.9
